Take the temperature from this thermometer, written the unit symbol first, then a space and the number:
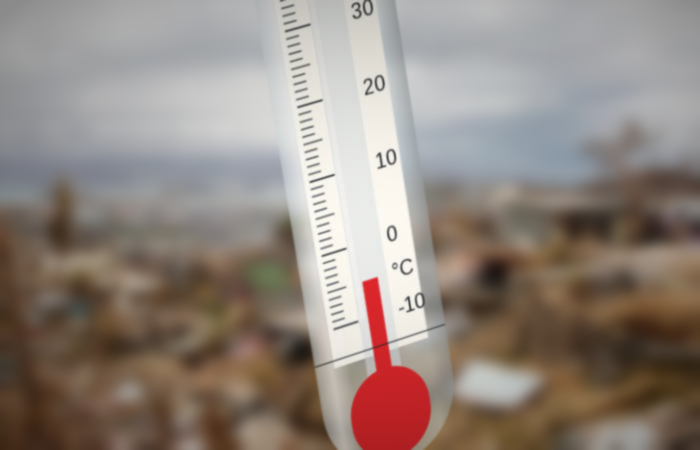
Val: °C -5
